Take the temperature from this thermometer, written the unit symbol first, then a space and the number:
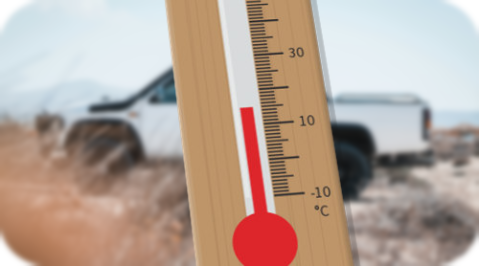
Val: °C 15
